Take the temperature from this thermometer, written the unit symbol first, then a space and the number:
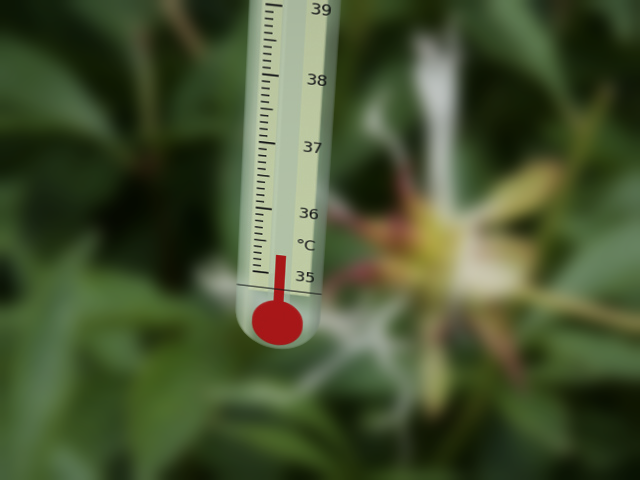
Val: °C 35.3
